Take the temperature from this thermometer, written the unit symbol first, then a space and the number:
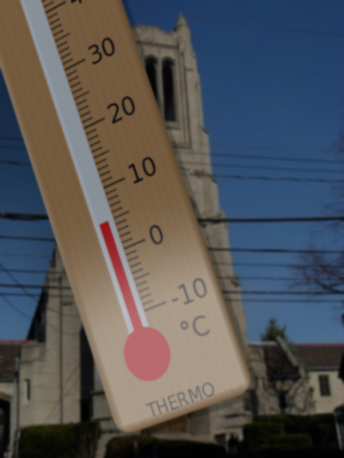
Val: °C 5
